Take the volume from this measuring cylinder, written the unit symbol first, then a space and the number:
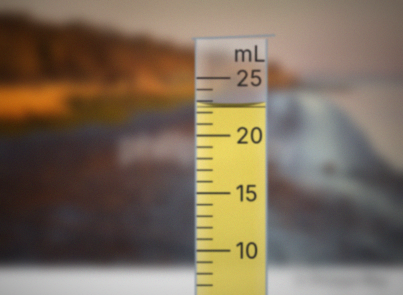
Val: mL 22.5
